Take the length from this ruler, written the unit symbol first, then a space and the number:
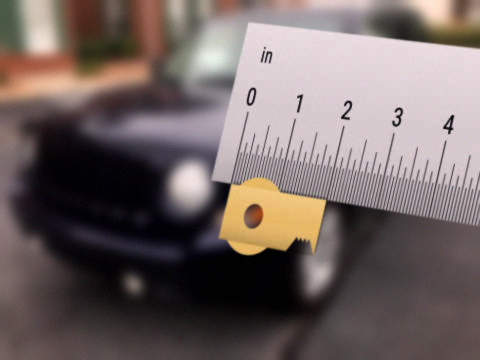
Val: in 2
